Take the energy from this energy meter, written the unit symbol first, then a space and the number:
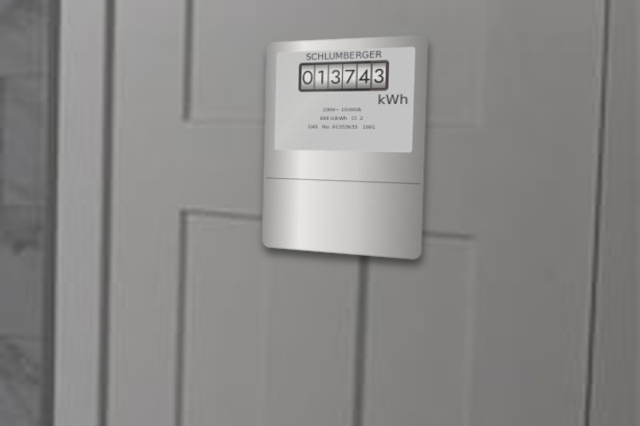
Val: kWh 1374.3
